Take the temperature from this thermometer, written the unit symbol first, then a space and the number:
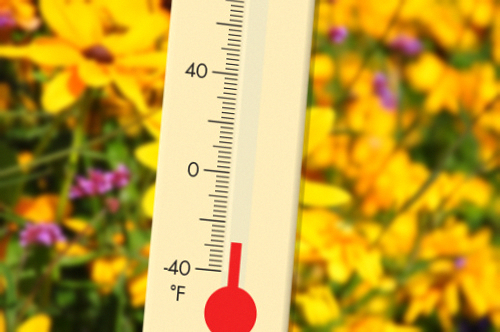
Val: °F -28
